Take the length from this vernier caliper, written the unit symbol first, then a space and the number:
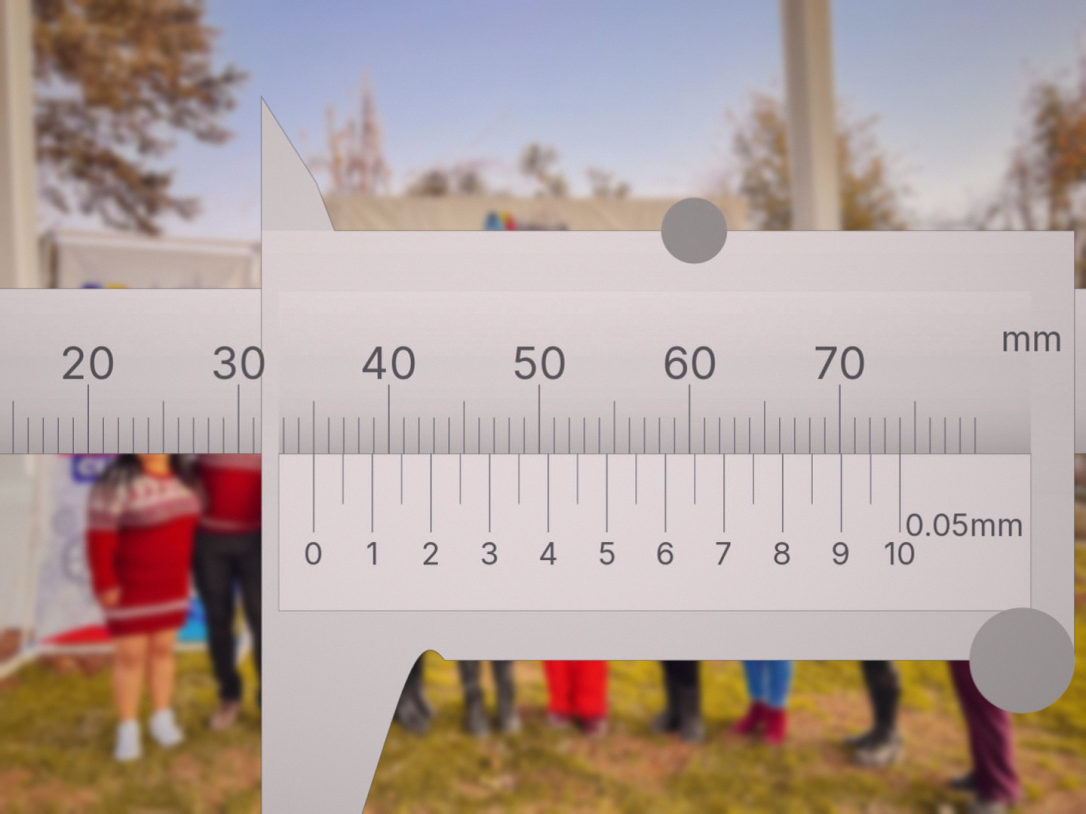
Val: mm 35.0
